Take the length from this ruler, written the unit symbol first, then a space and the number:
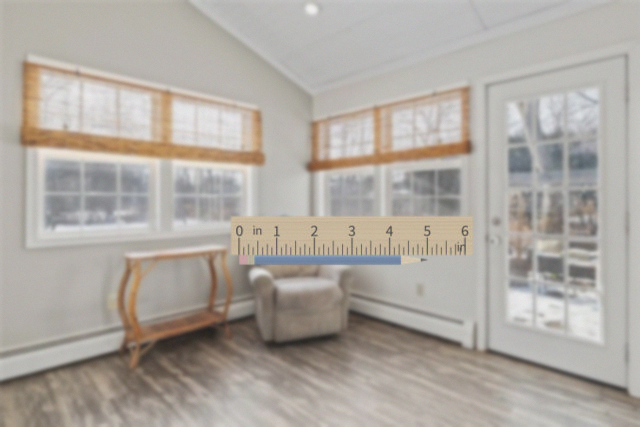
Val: in 5
